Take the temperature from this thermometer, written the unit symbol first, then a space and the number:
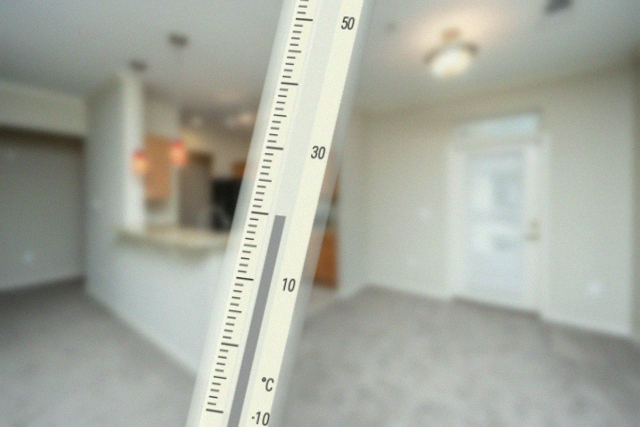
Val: °C 20
